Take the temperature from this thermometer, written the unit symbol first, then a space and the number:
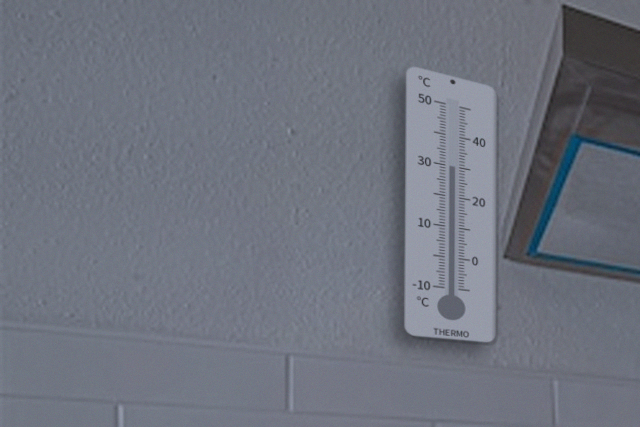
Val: °C 30
